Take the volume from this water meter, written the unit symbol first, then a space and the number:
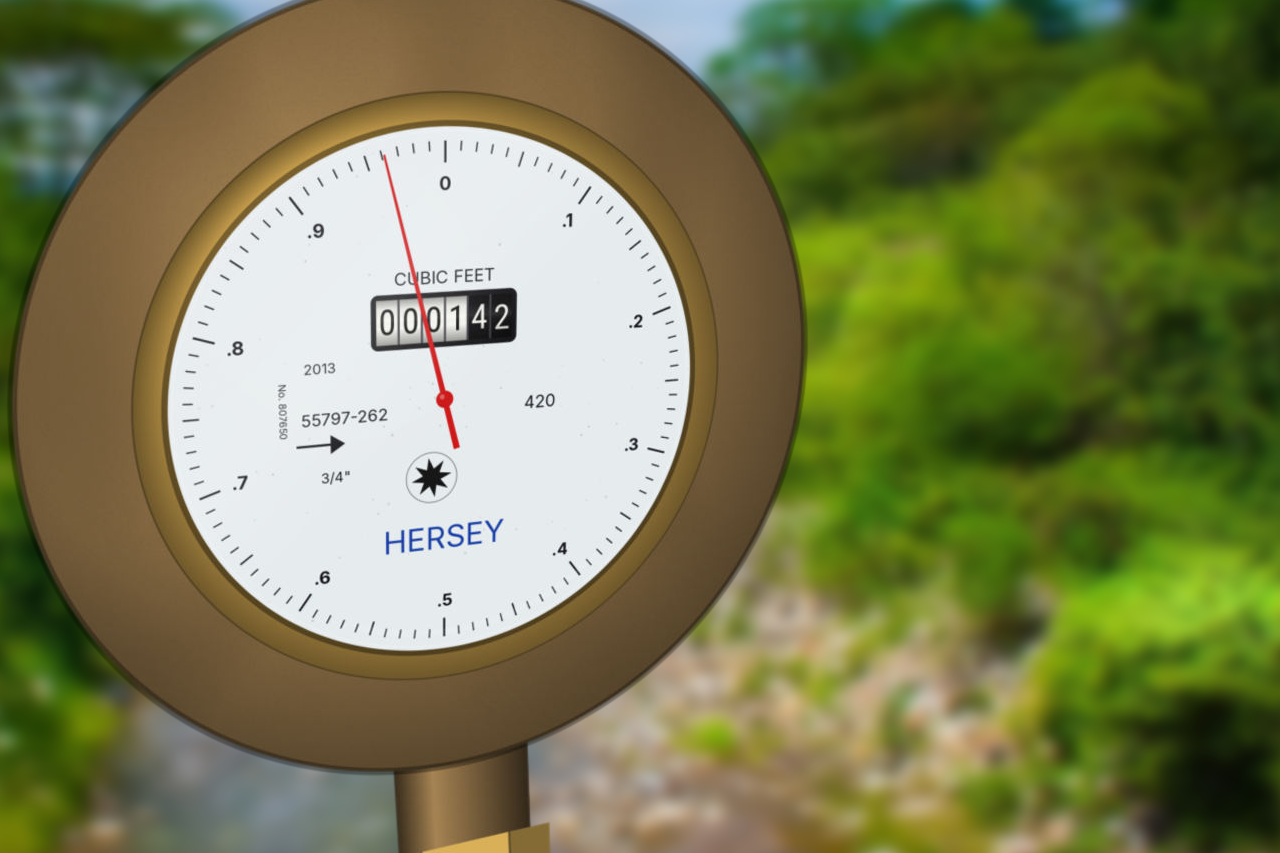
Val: ft³ 141.96
